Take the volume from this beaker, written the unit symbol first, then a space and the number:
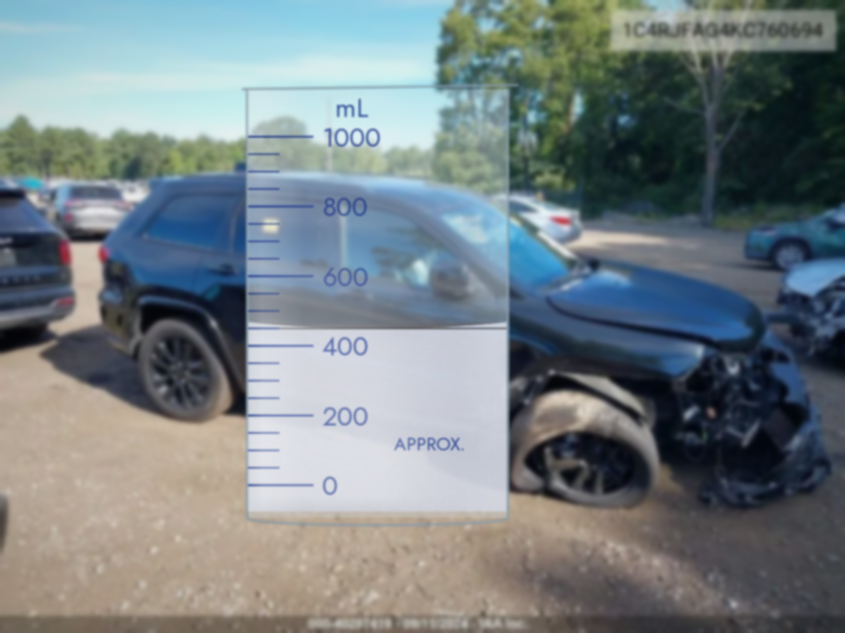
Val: mL 450
